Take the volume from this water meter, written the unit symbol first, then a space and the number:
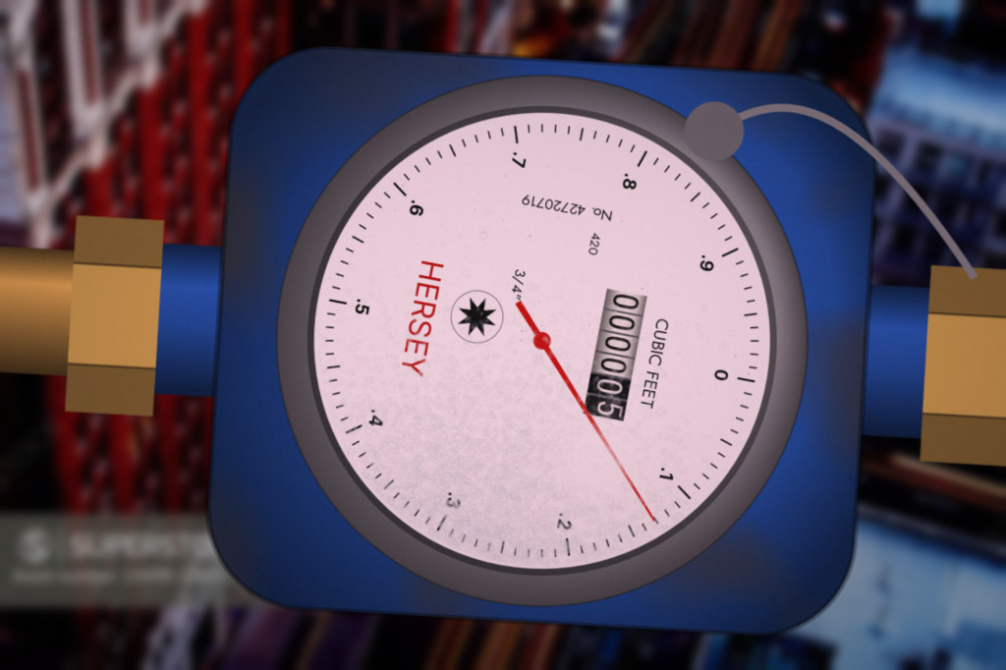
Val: ft³ 5.13
